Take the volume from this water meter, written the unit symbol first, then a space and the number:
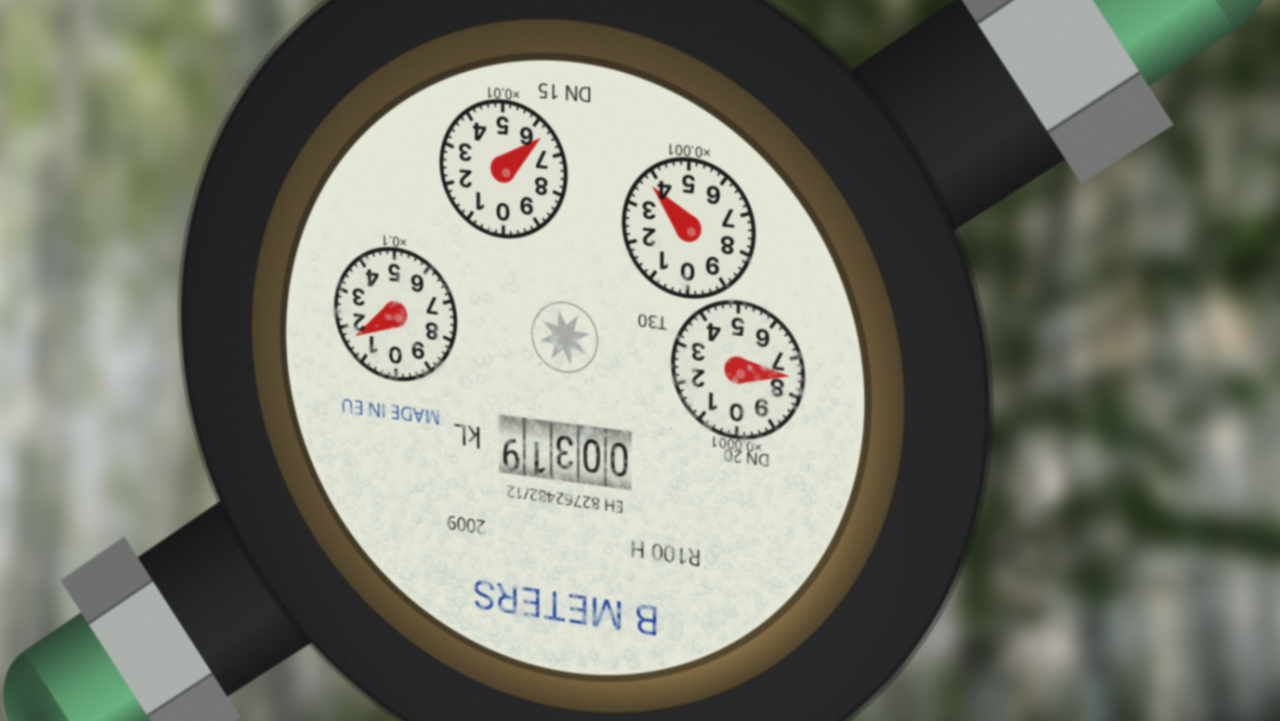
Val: kL 319.1637
